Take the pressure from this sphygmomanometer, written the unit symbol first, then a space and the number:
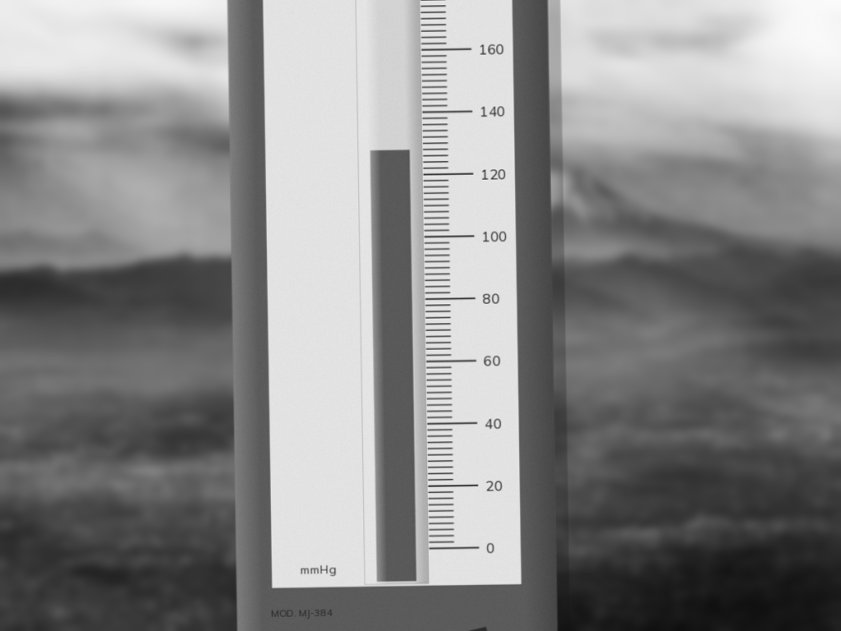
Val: mmHg 128
